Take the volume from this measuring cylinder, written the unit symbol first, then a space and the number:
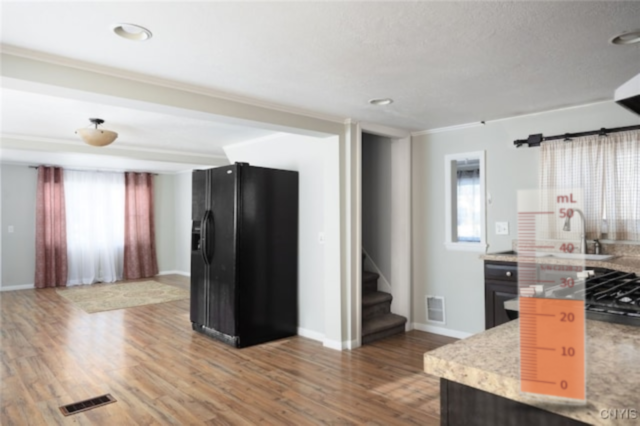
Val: mL 25
